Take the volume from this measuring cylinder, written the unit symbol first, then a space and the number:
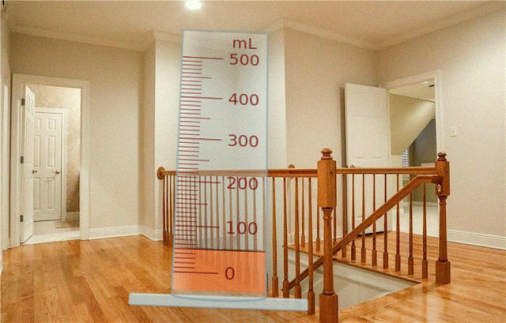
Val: mL 50
